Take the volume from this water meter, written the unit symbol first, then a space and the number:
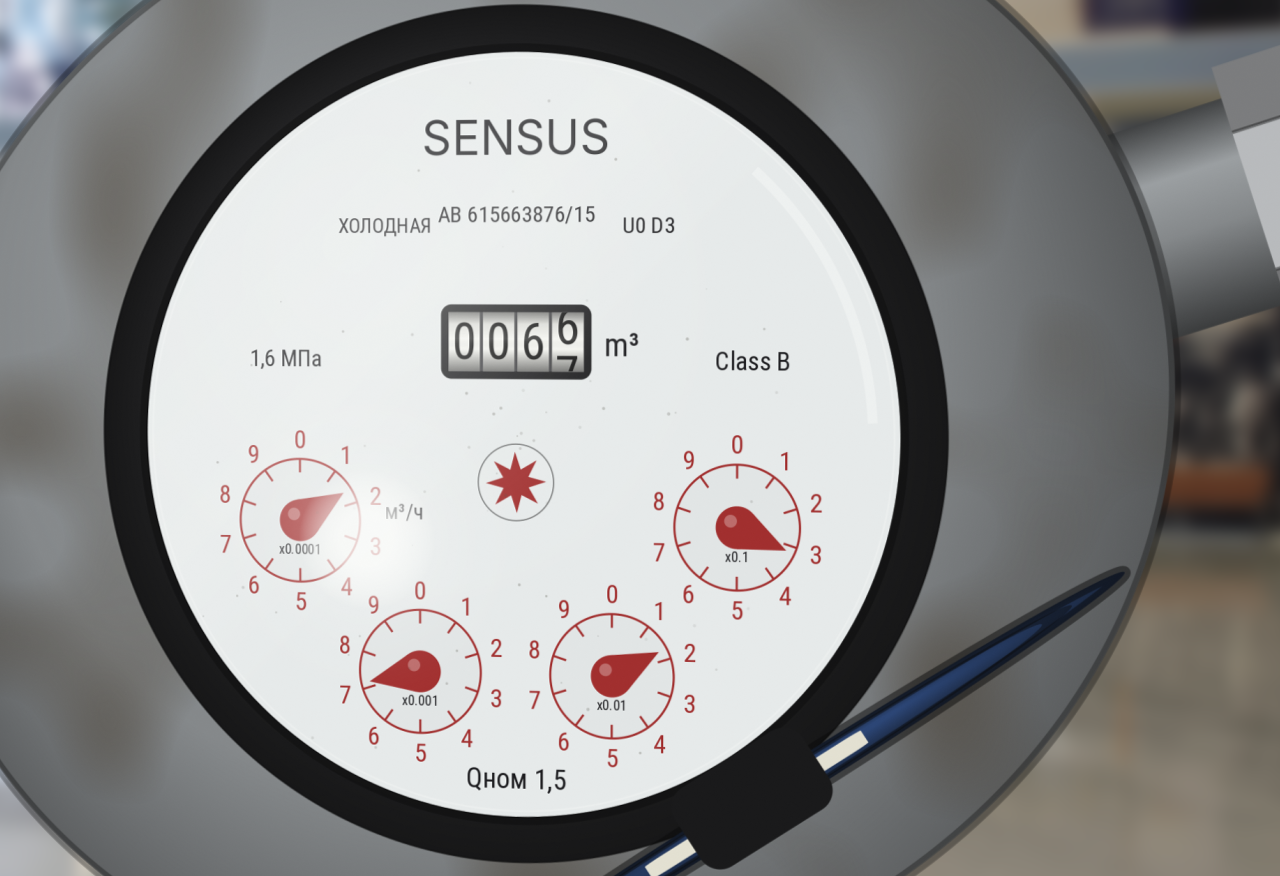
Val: m³ 66.3171
